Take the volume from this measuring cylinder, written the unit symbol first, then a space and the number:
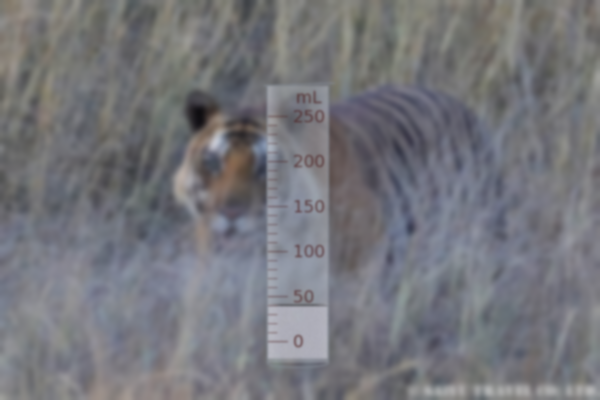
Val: mL 40
